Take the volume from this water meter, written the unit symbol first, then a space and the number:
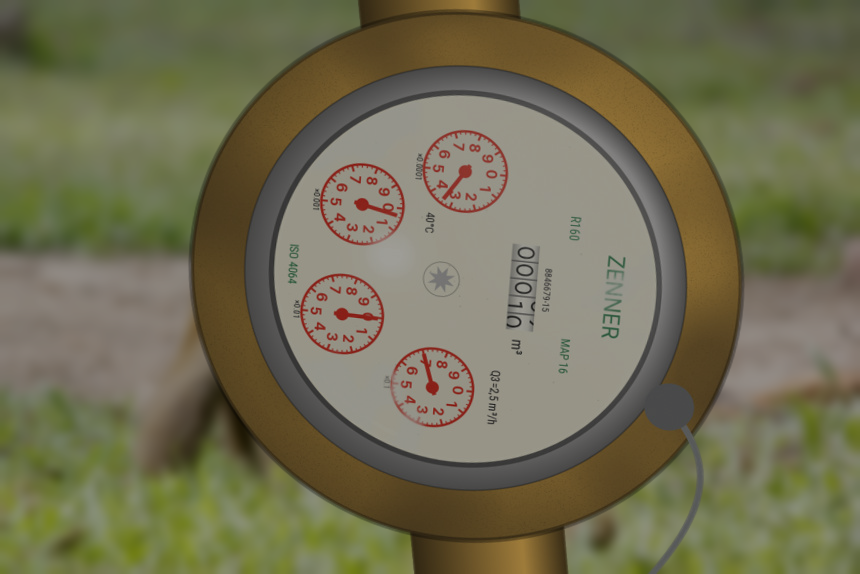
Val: m³ 9.7003
